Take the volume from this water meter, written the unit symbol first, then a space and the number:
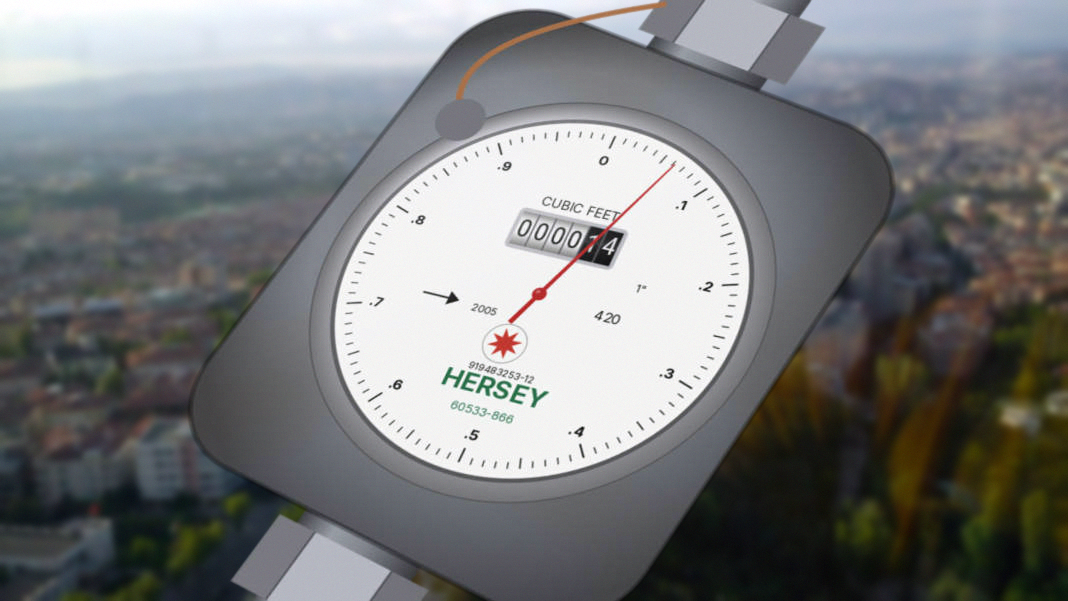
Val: ft³ 14.06
